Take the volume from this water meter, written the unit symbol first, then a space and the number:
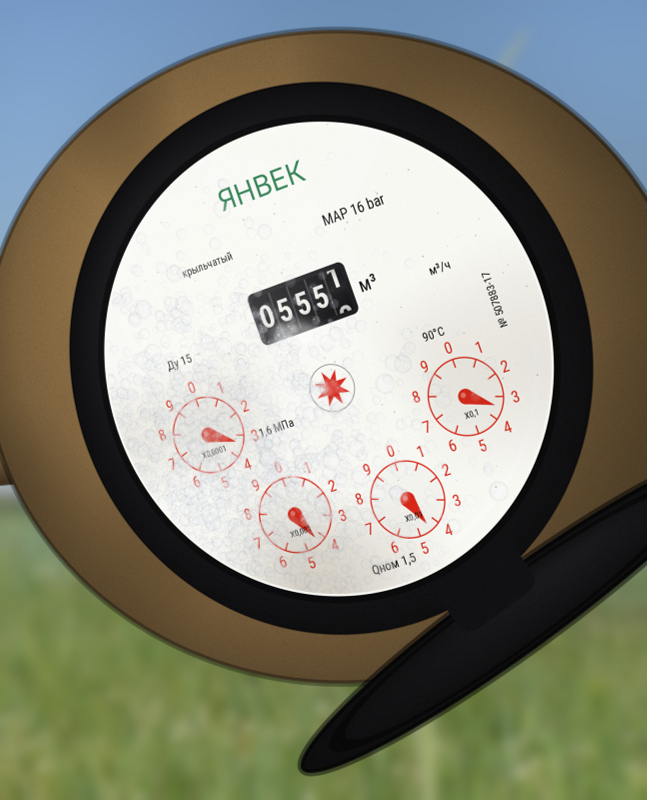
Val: m³ 5551.3443
